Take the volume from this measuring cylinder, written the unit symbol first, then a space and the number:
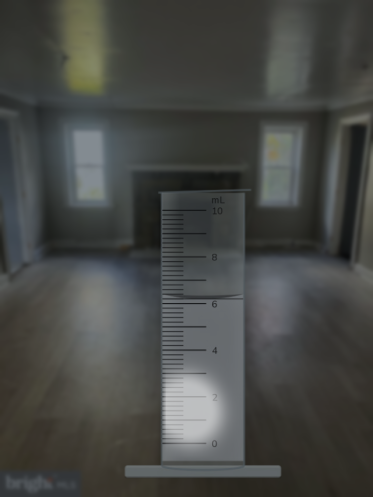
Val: mL 6.2
